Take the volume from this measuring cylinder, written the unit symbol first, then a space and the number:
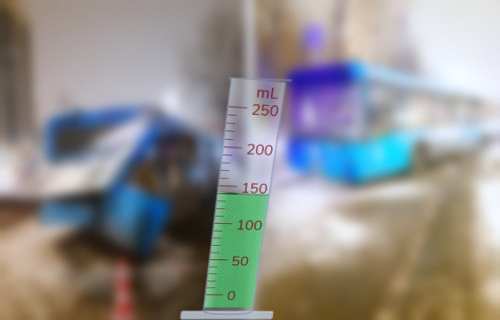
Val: mL 140
